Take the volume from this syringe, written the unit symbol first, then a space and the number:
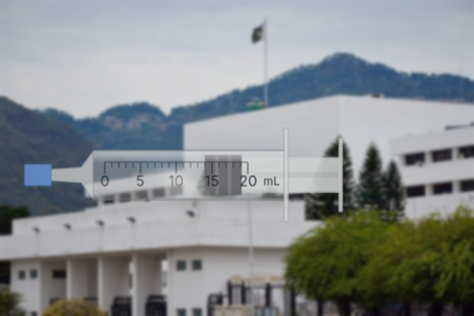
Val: mL 14
